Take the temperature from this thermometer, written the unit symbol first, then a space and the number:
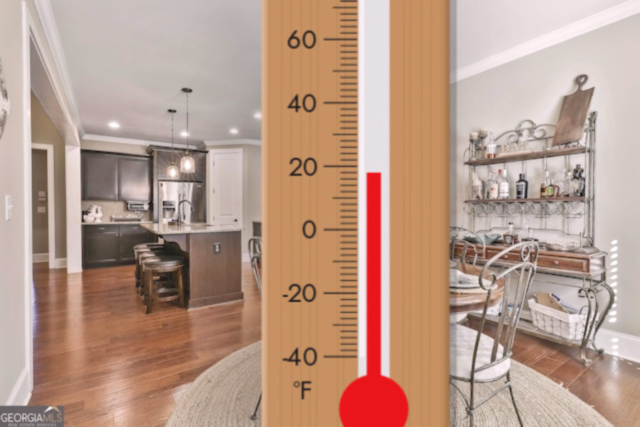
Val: °F 18
